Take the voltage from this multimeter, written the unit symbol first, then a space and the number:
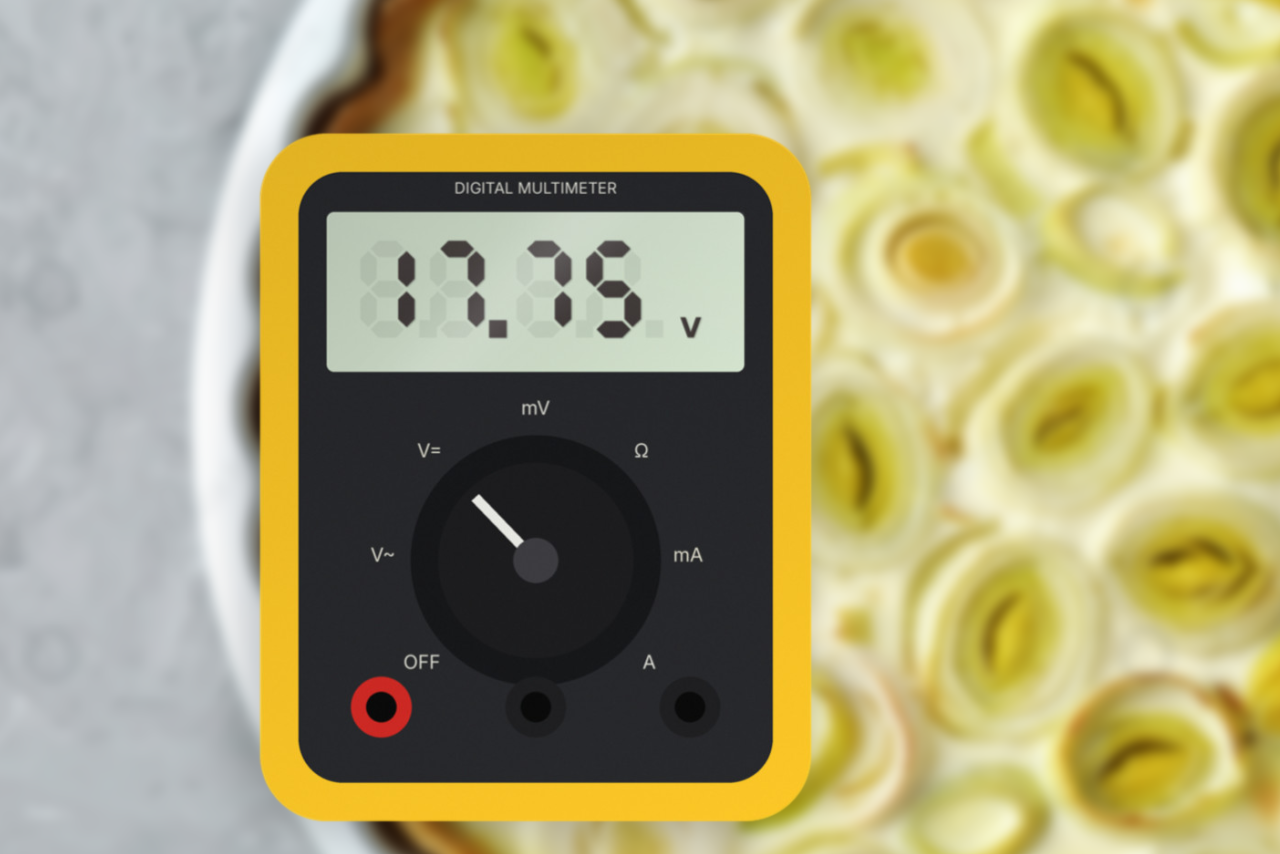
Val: V 17.75
